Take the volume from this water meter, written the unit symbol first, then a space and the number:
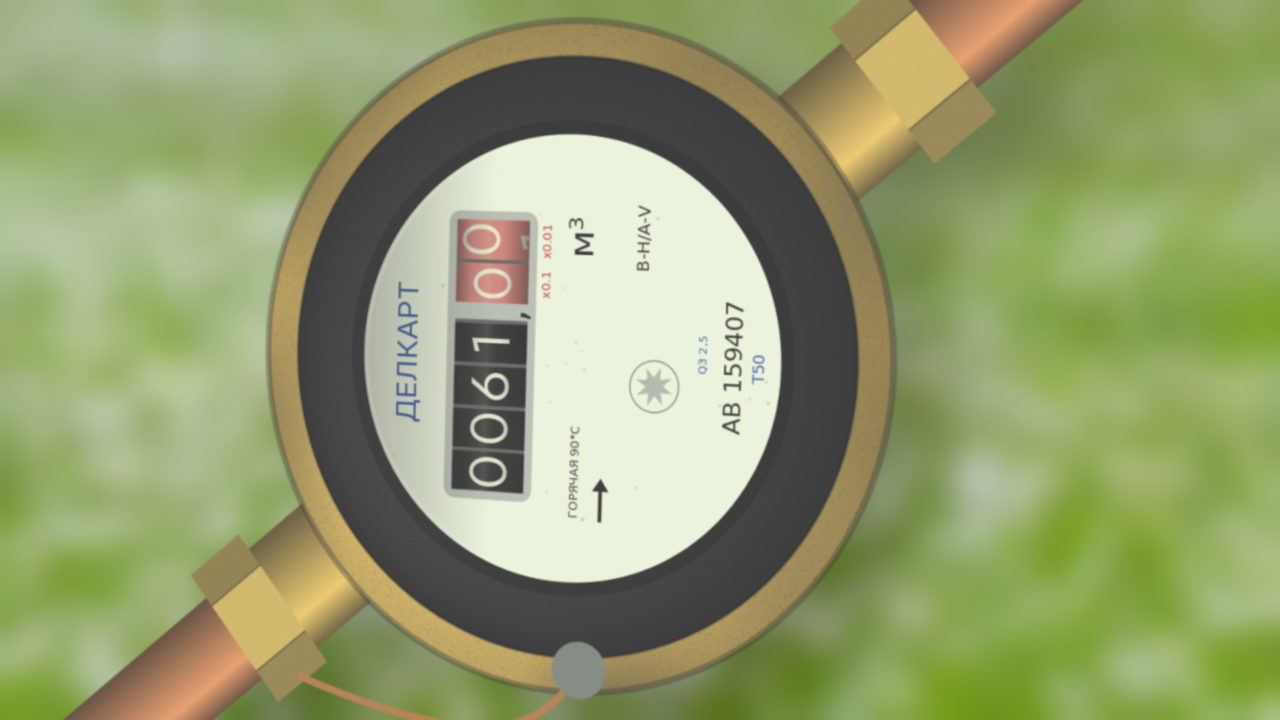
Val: m³ 61.00
